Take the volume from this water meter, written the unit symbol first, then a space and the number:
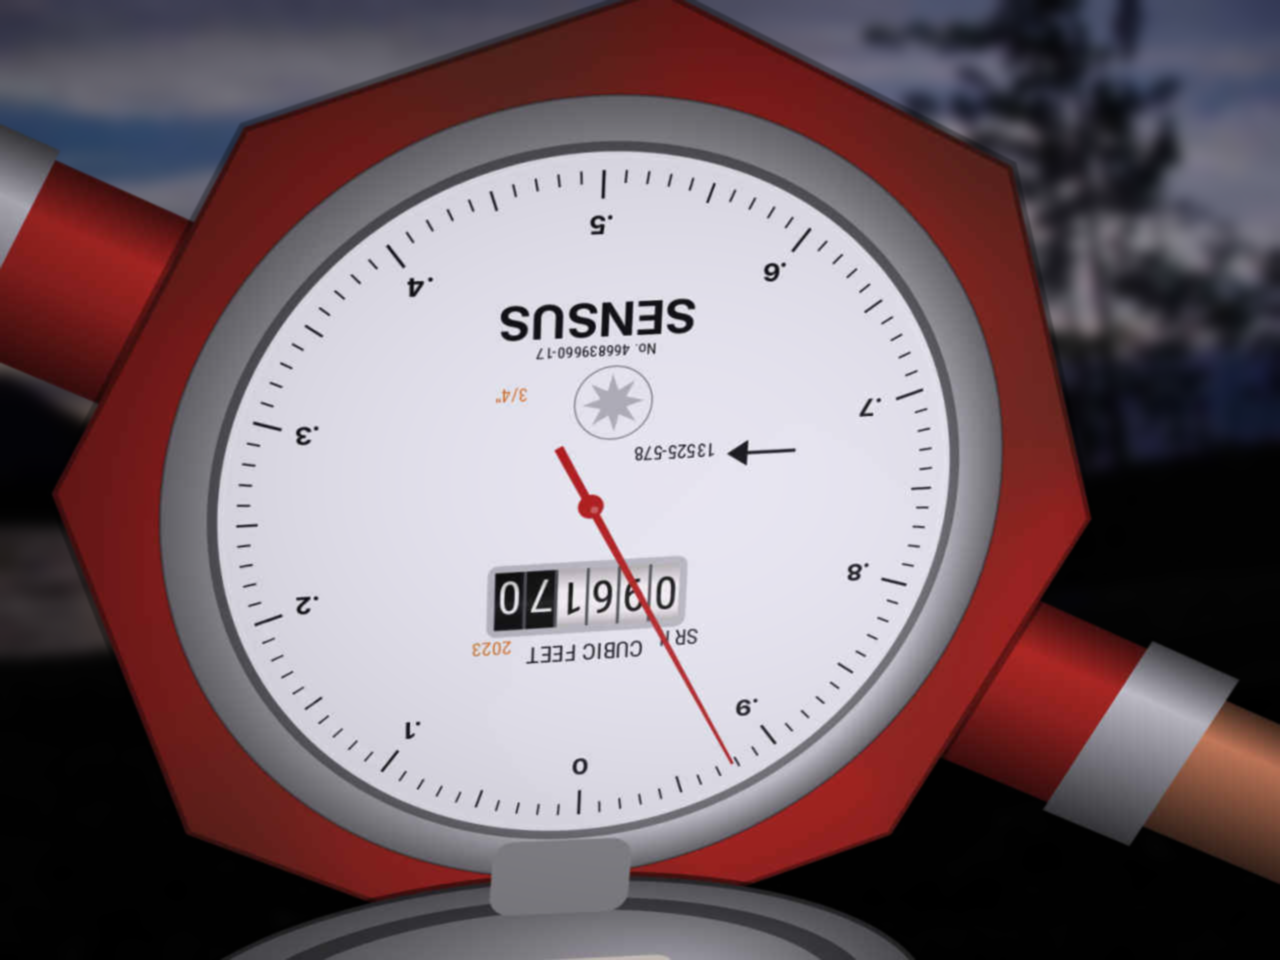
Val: ft³ 96169.92
